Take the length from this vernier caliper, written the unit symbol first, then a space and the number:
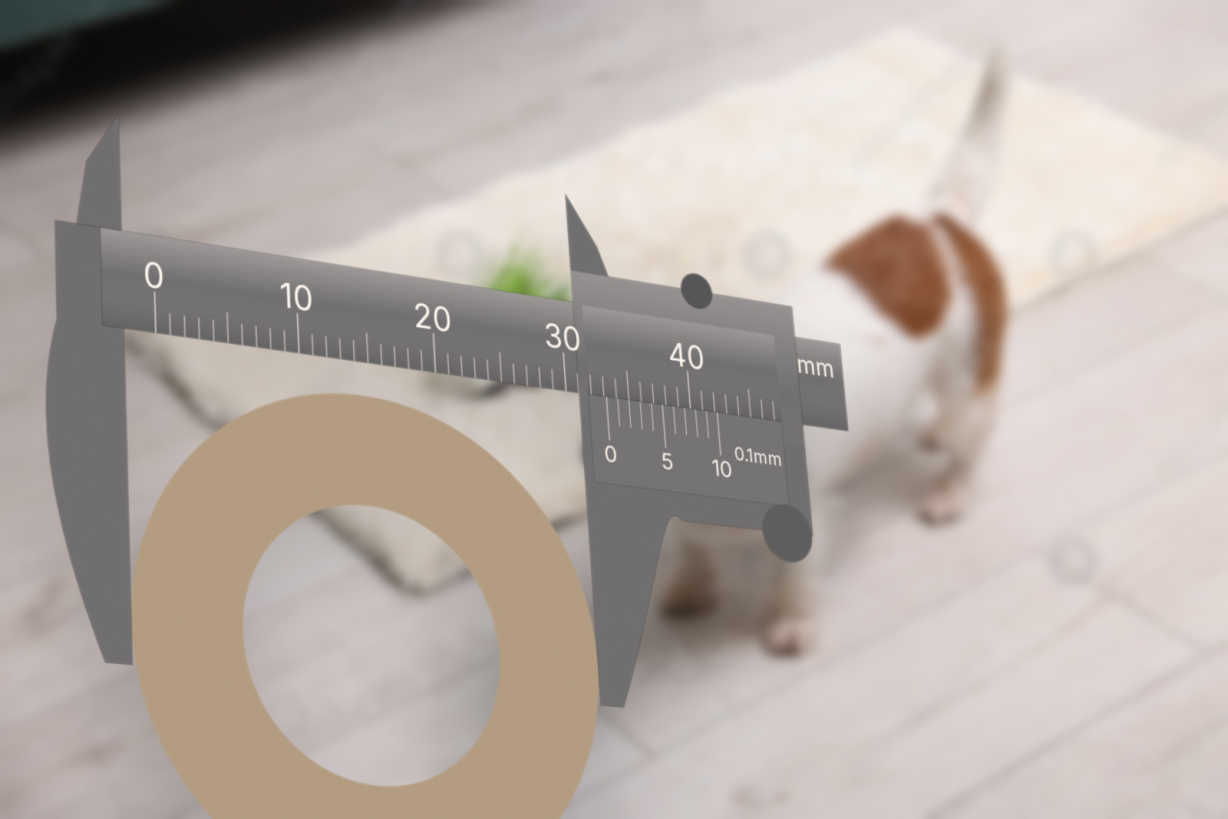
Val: mm 33.2
